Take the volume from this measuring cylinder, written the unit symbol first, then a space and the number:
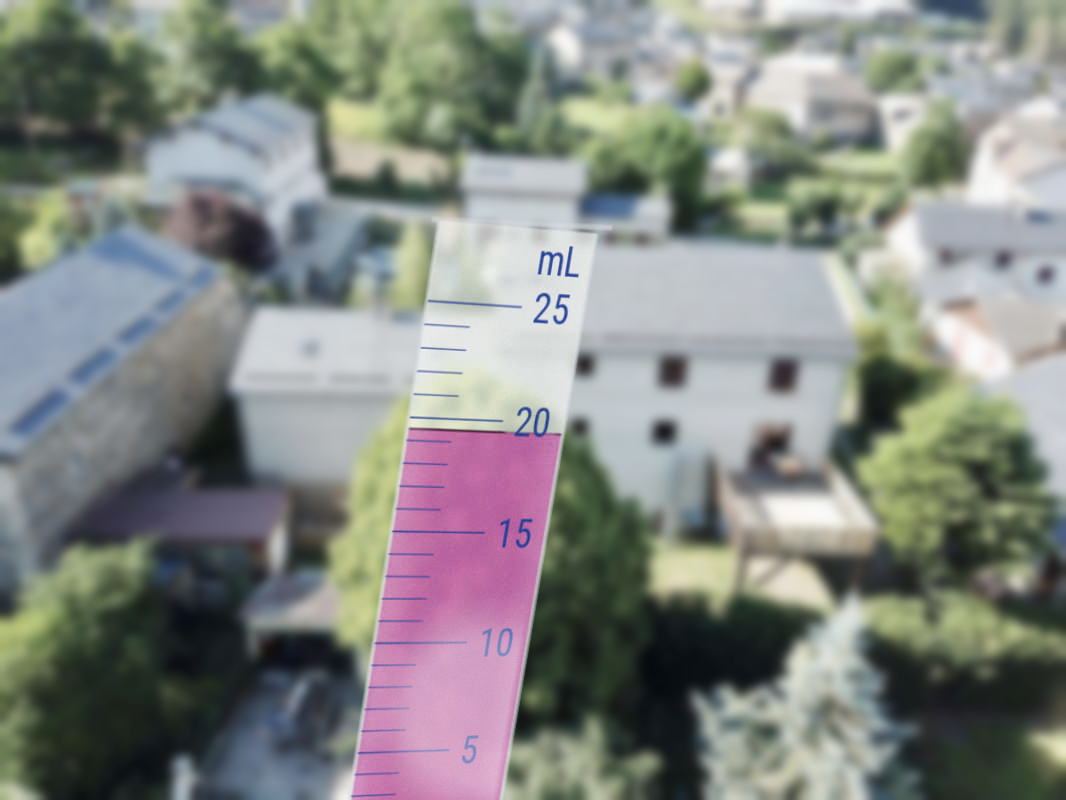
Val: mL 19.5
